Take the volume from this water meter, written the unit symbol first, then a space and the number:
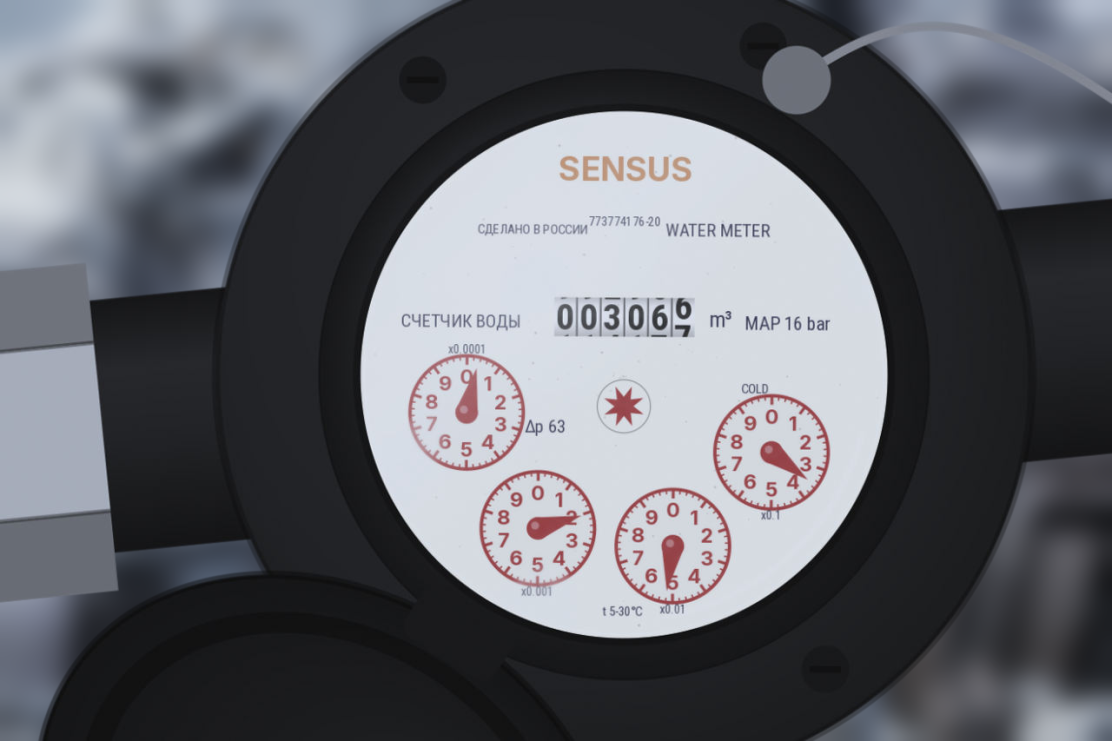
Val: m³ 3066.3520
